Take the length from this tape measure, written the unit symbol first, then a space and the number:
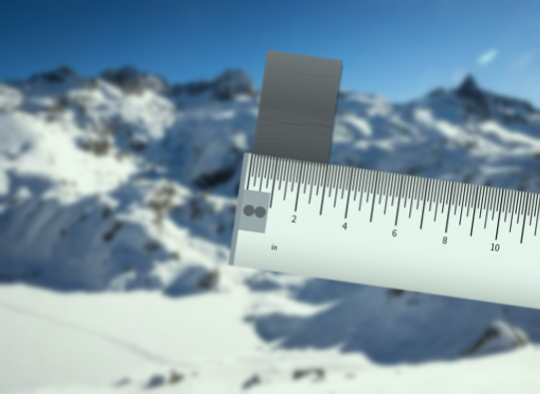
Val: in 3
